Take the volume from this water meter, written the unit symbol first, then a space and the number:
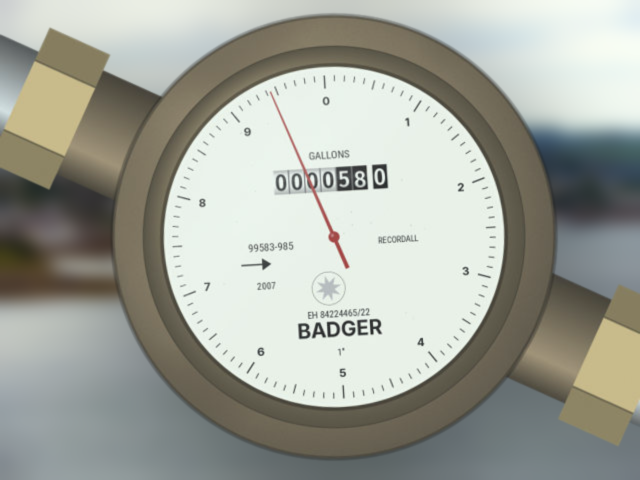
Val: gal 579.4
